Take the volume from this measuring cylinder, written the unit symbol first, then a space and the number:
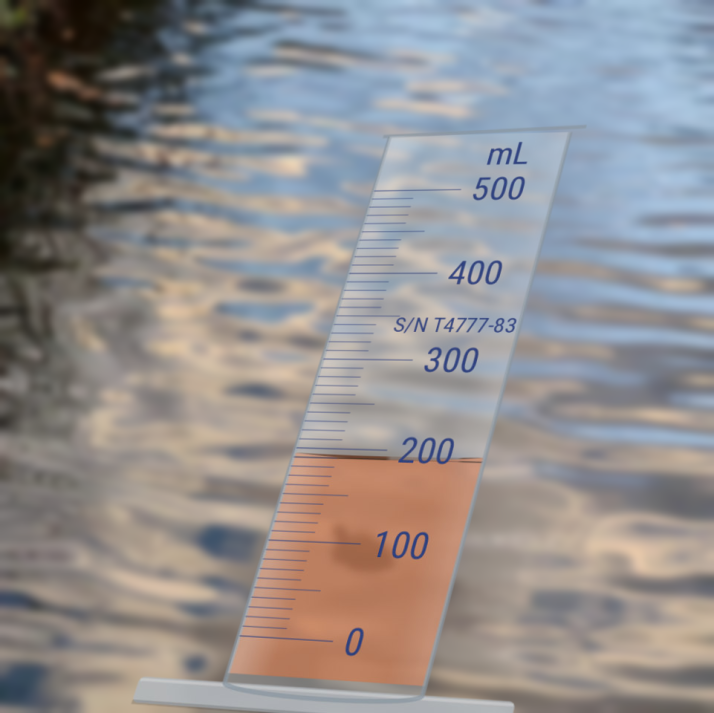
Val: mL 190
